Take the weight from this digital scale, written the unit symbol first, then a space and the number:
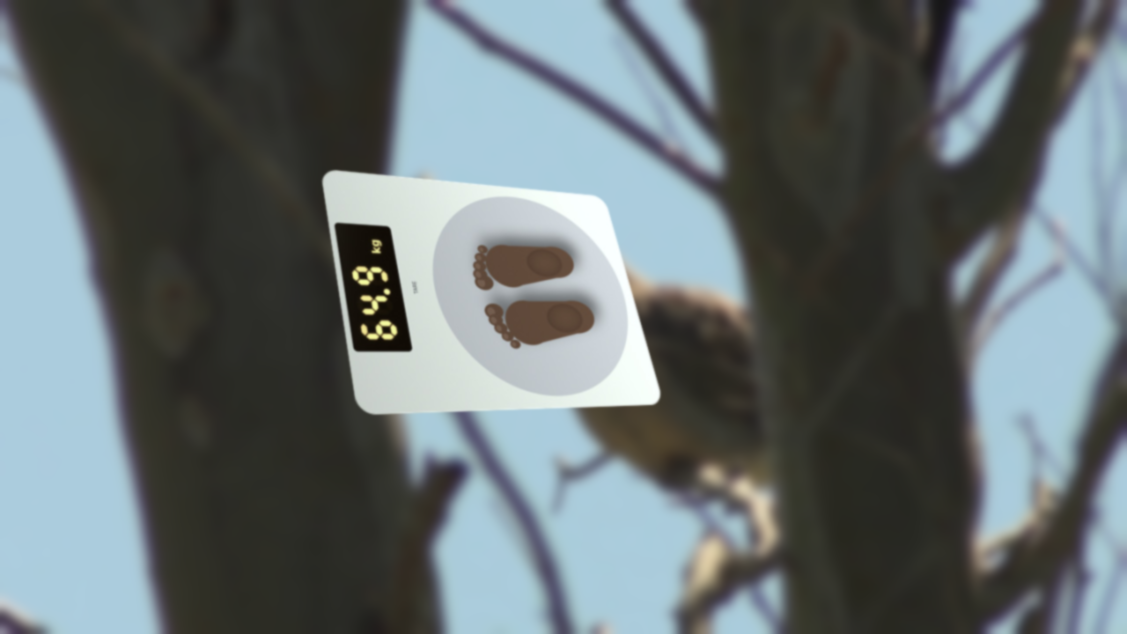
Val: kg 64.9
